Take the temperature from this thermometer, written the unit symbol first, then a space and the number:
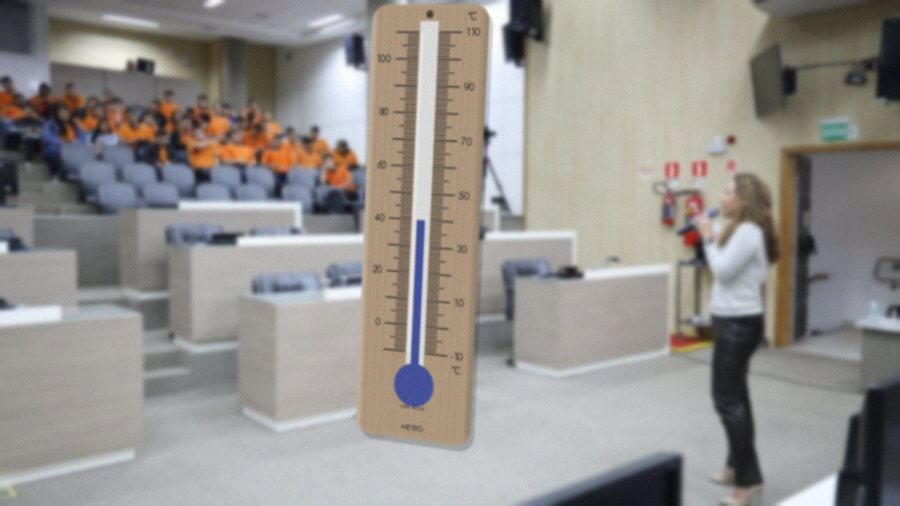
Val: °C 40
